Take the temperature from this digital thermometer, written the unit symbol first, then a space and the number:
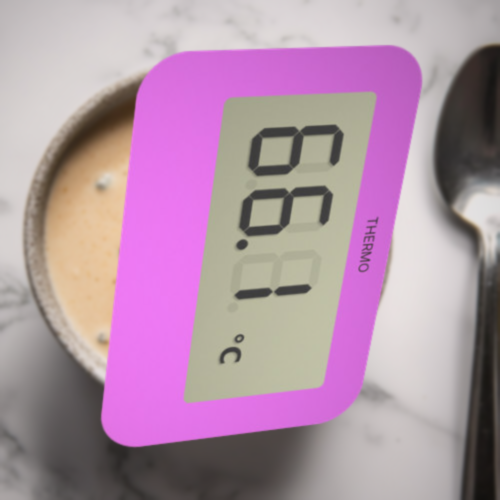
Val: °C 66.1
